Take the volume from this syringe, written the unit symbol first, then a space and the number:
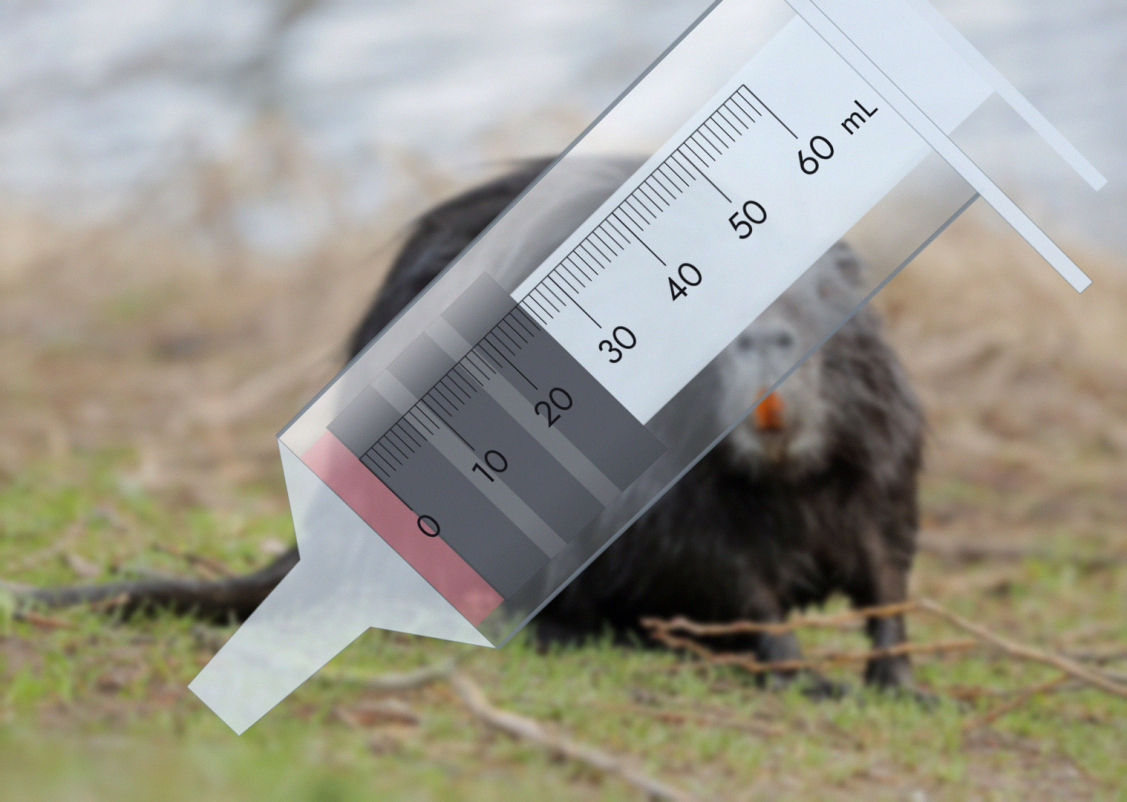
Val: mL 0
